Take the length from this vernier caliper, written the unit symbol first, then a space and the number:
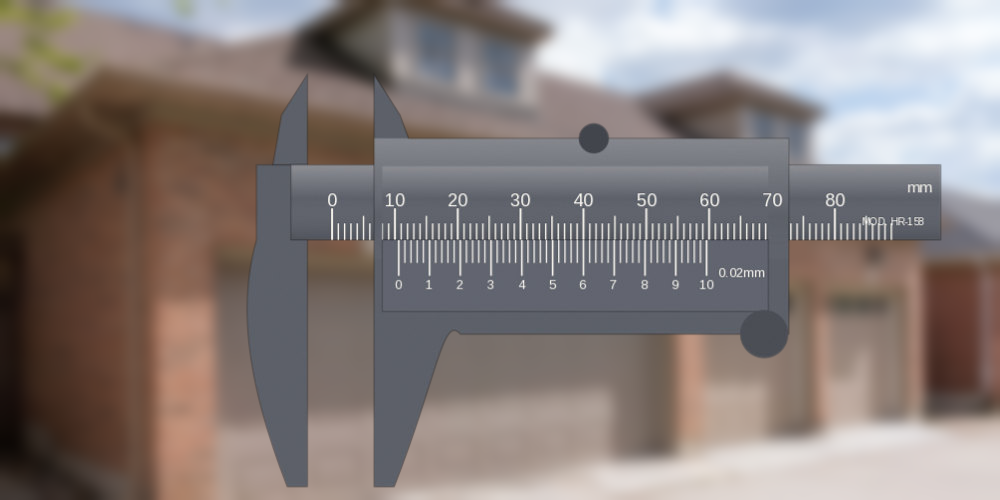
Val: mm 10.6
